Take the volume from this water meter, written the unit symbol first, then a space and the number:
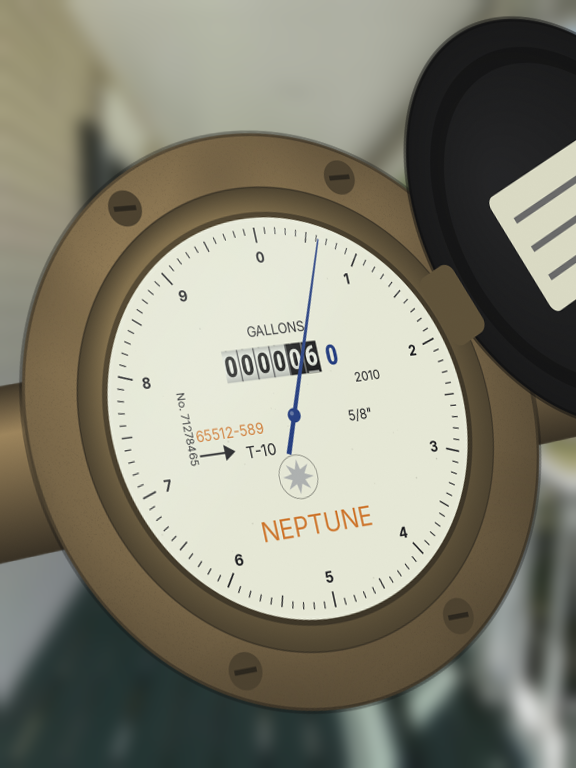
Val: gal 60.6
